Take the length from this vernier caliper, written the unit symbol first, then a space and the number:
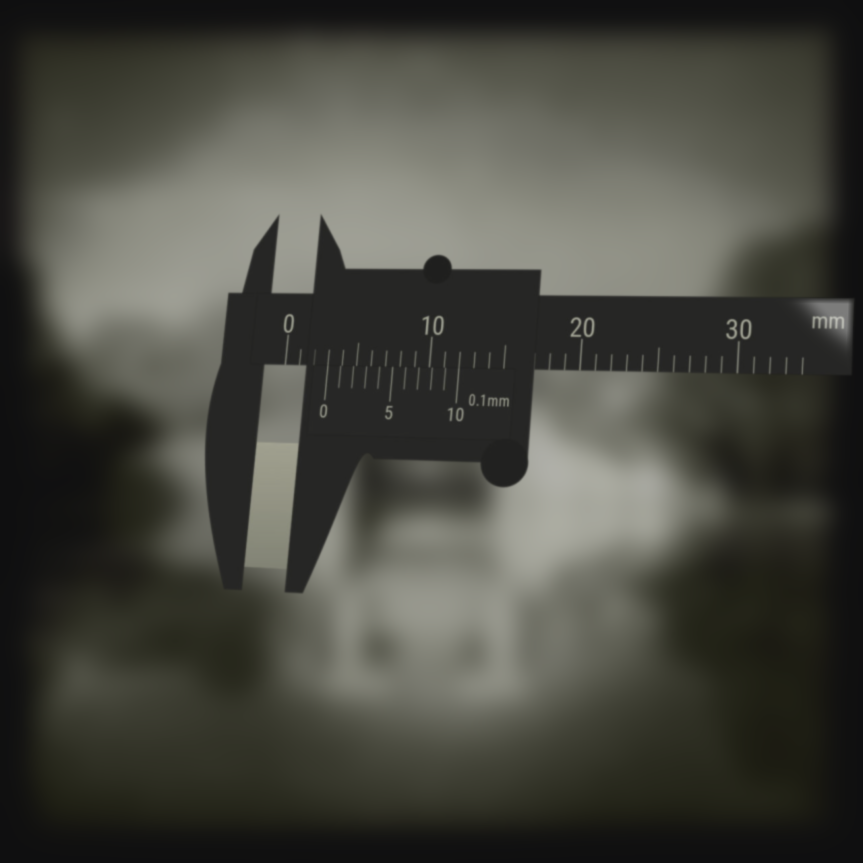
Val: mm 3.0
